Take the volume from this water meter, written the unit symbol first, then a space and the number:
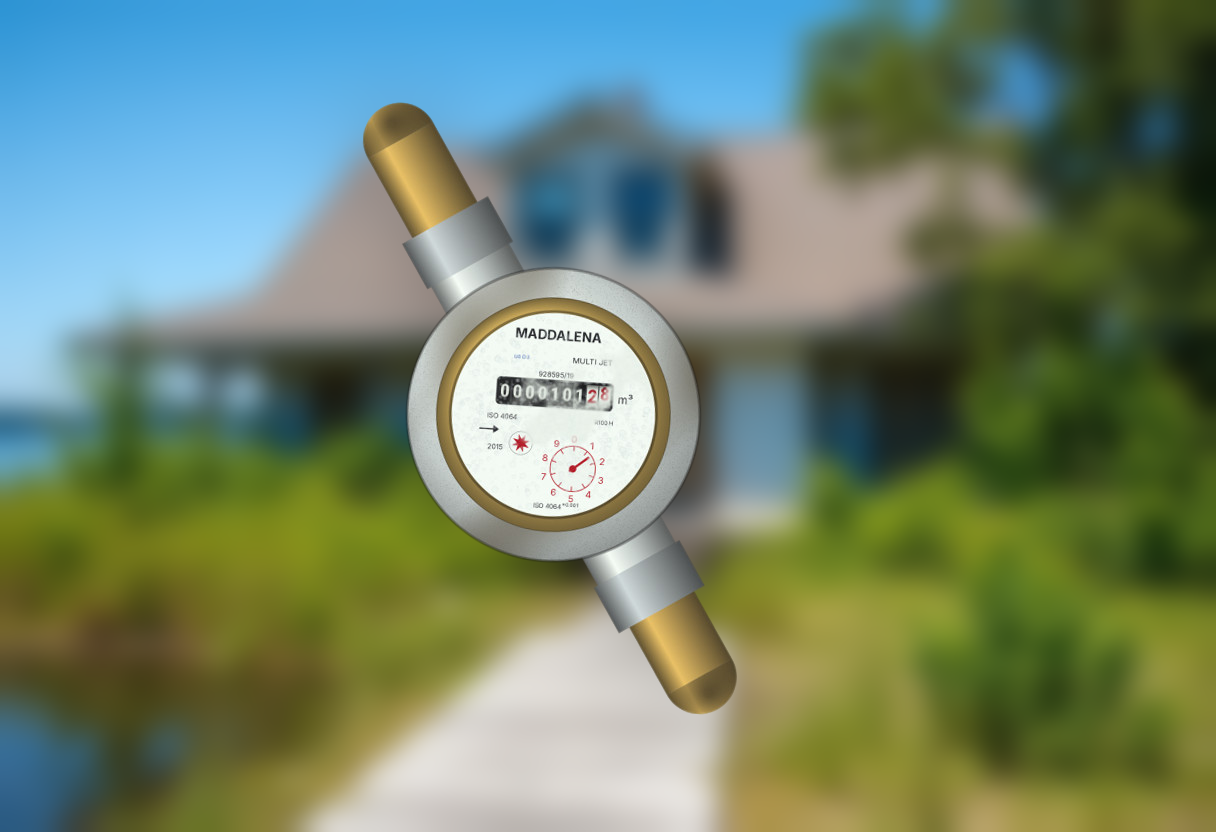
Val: m³ 101.281
